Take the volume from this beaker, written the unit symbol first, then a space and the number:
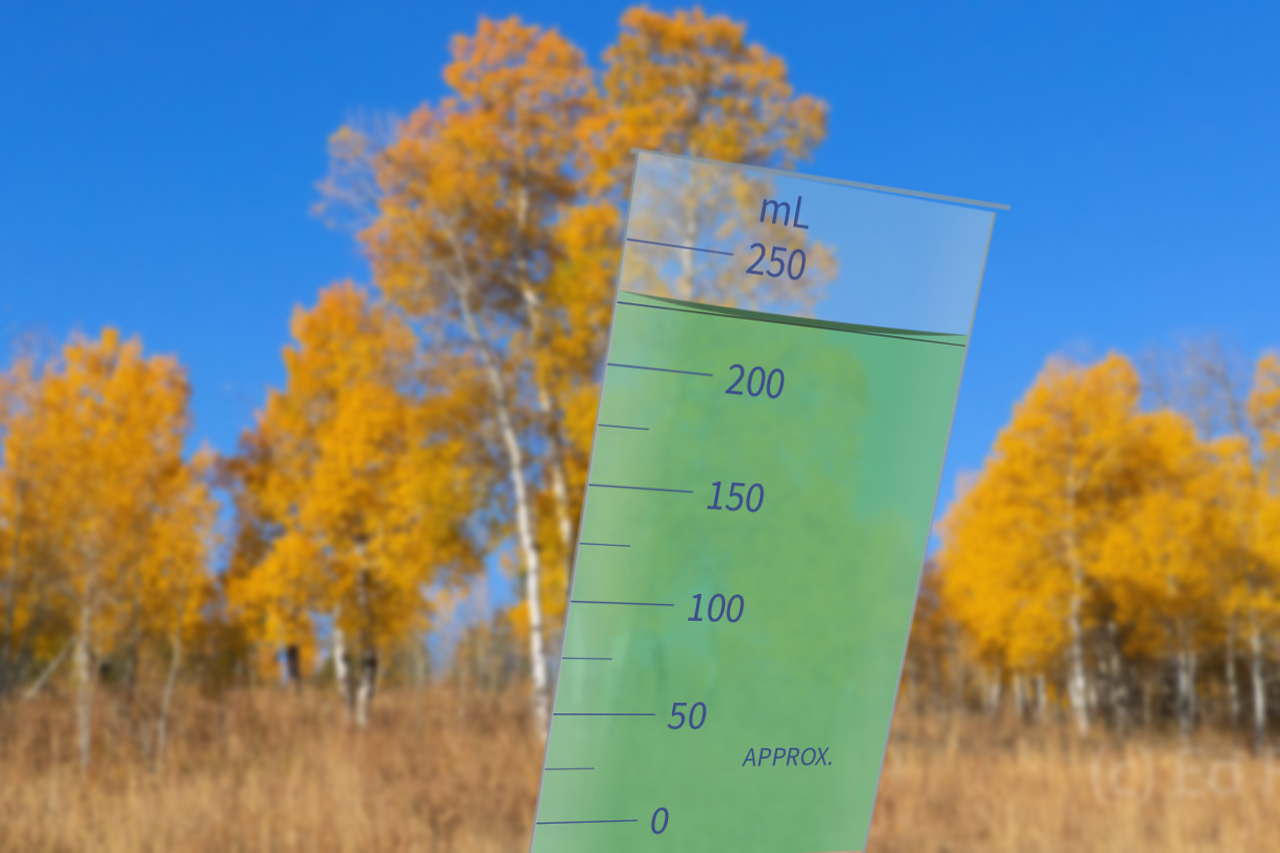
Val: mL 225
